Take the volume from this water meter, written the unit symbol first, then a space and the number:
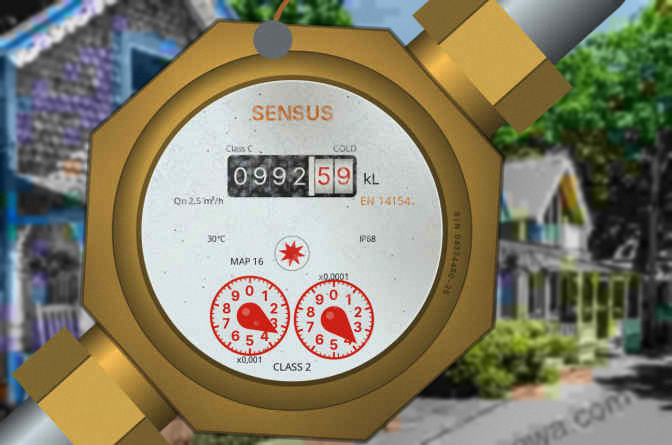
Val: kL 992.5933
